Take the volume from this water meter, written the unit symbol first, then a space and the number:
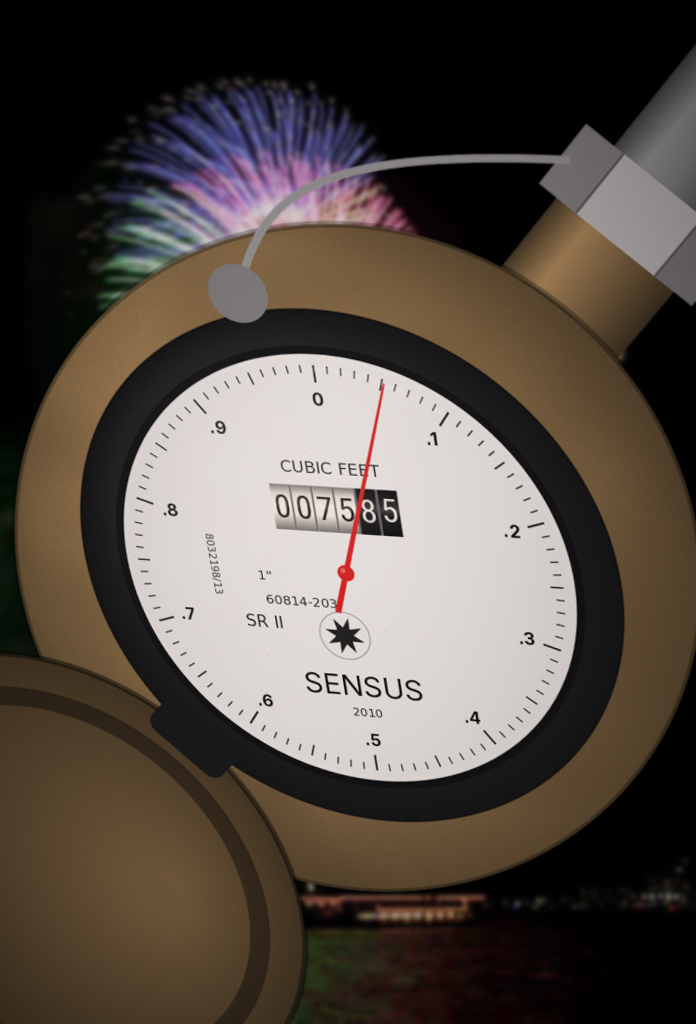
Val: ft³ 7585.05
